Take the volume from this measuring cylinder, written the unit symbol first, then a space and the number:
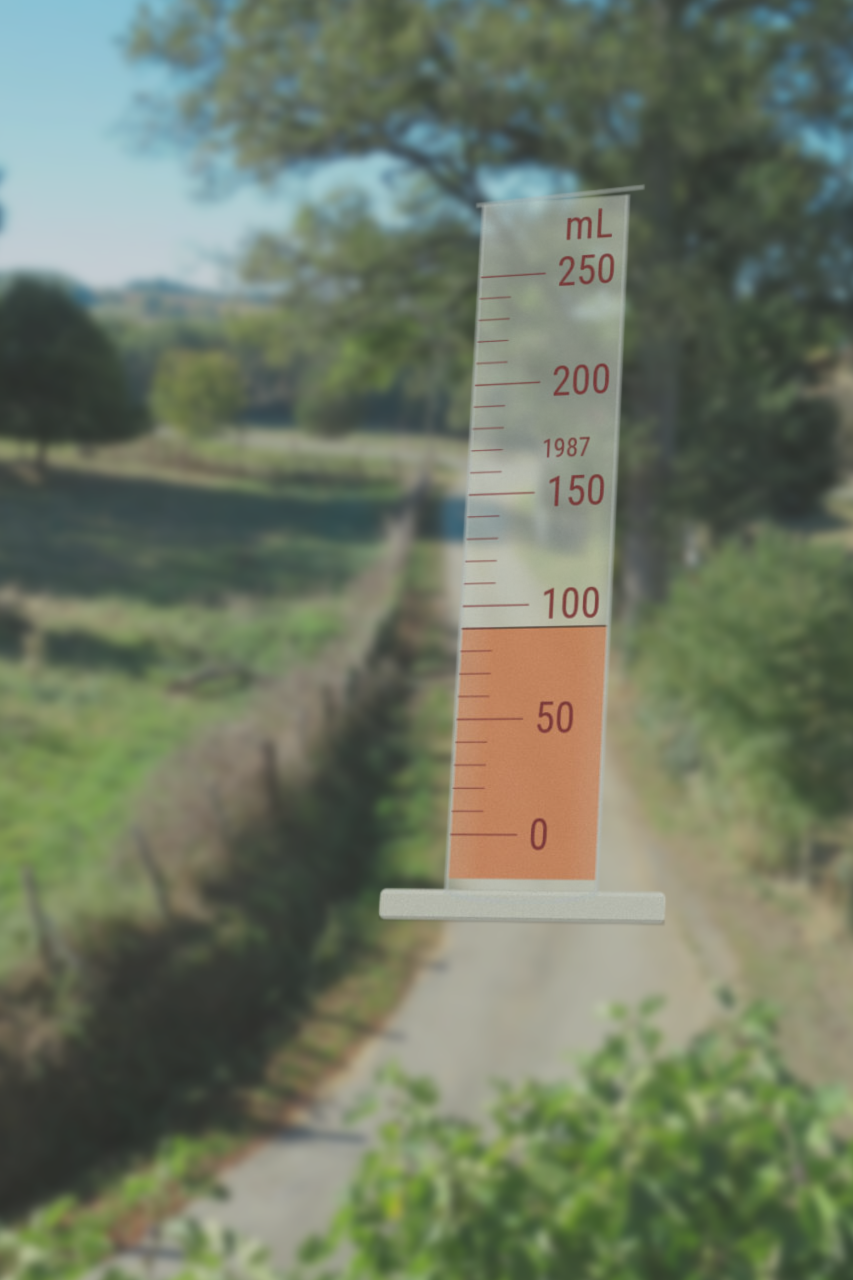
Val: mL 90
